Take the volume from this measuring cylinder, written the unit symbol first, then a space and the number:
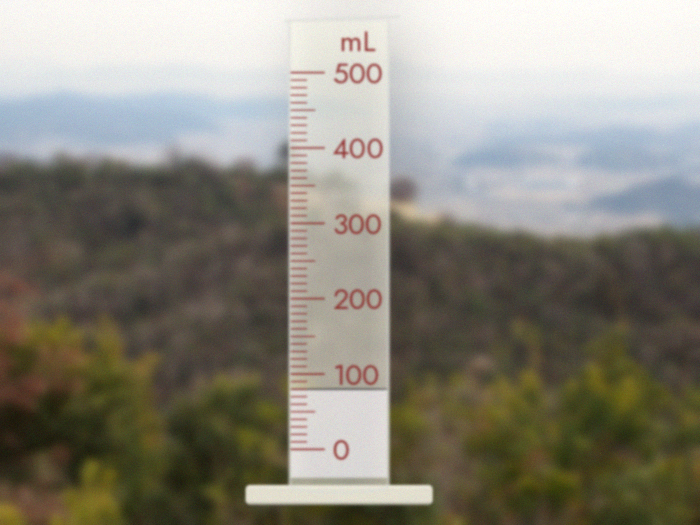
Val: mL 80
